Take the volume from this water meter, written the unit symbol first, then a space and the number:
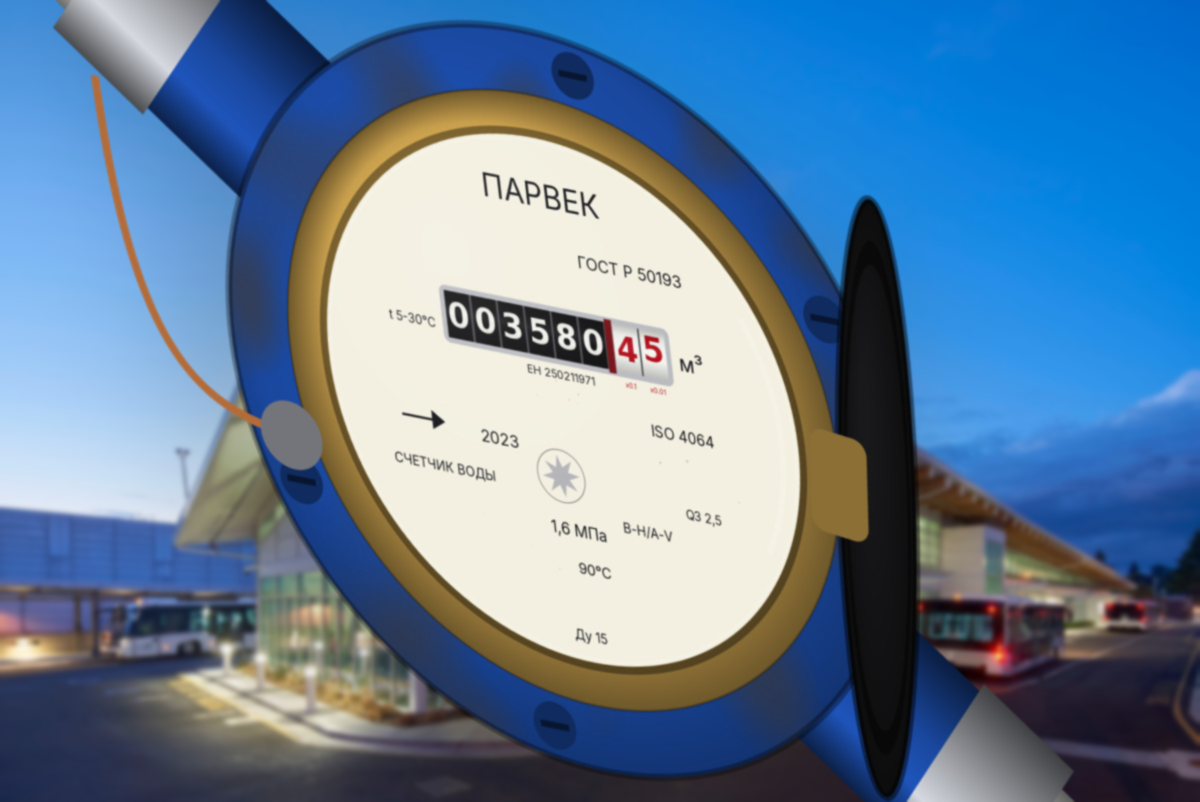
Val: m³ 3580.45
